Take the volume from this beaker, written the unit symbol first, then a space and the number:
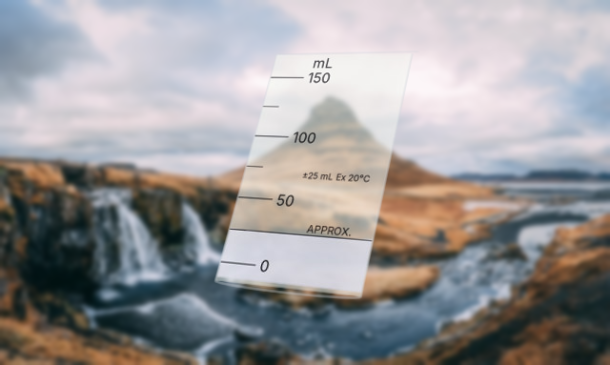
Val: mL 25
